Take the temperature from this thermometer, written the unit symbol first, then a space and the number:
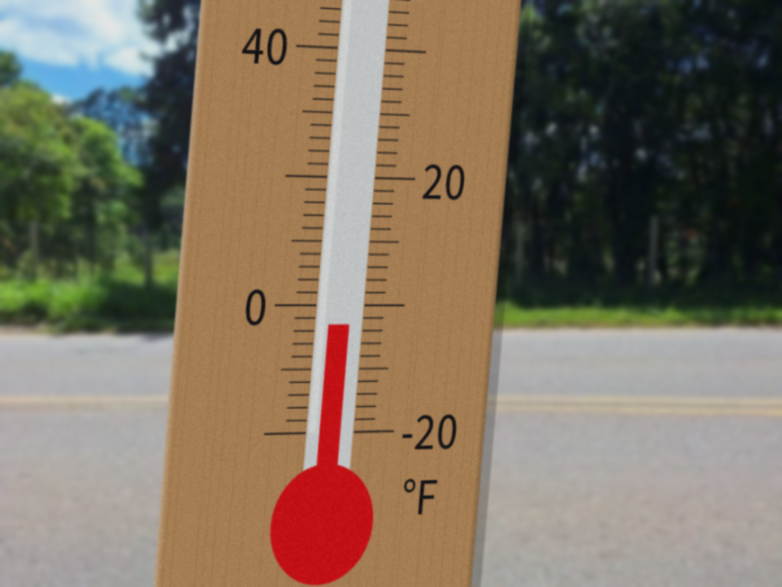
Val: °F -3
